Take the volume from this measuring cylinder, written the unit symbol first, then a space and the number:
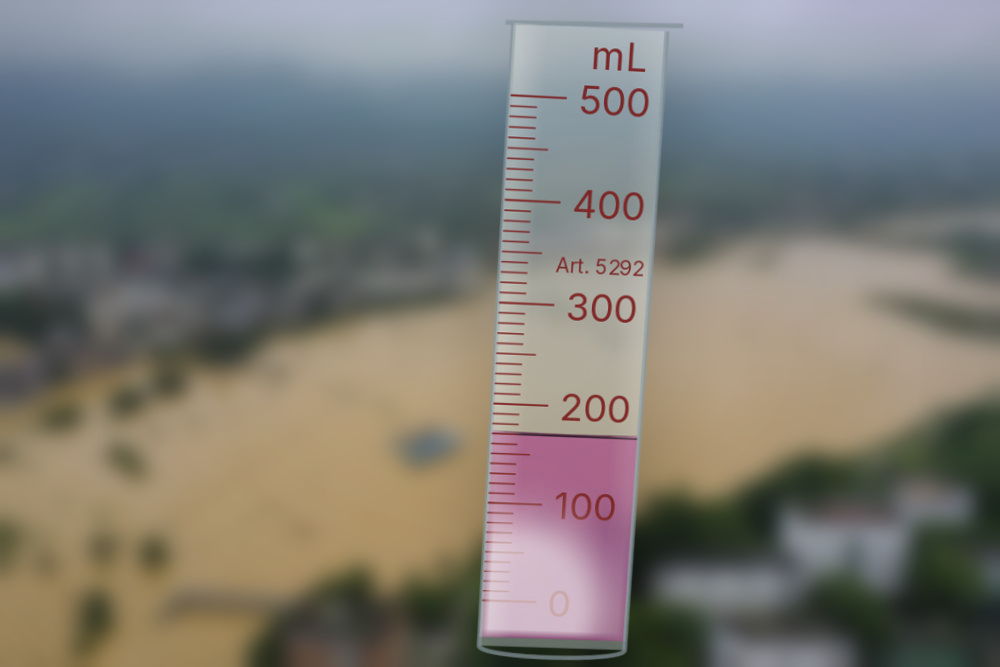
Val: mL 170
